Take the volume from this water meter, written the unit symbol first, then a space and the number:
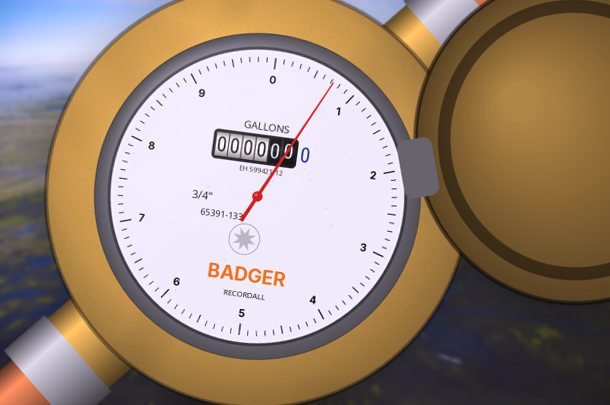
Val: gal 0.7
